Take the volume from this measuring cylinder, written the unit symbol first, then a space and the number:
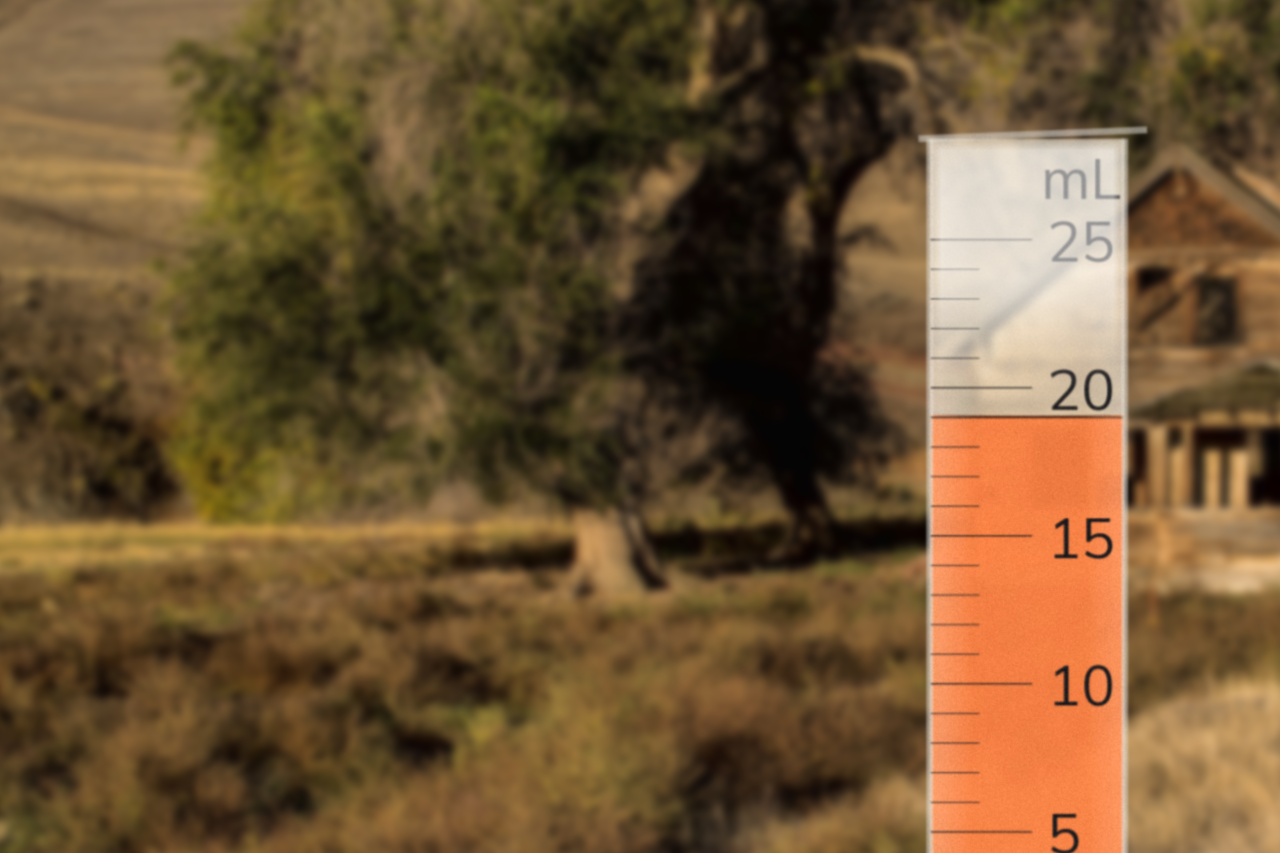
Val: mL 19
